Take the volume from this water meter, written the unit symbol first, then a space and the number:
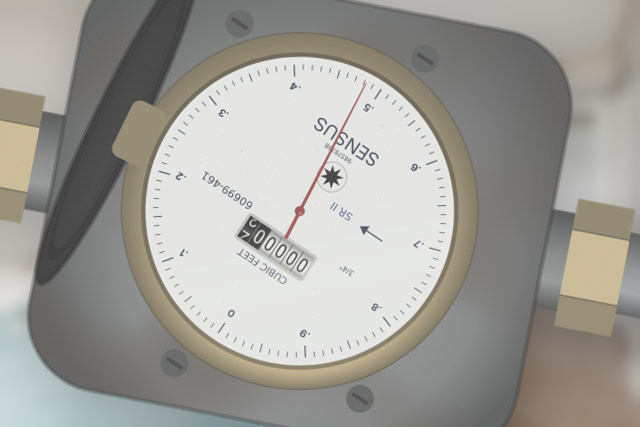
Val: ft³ 2.48
